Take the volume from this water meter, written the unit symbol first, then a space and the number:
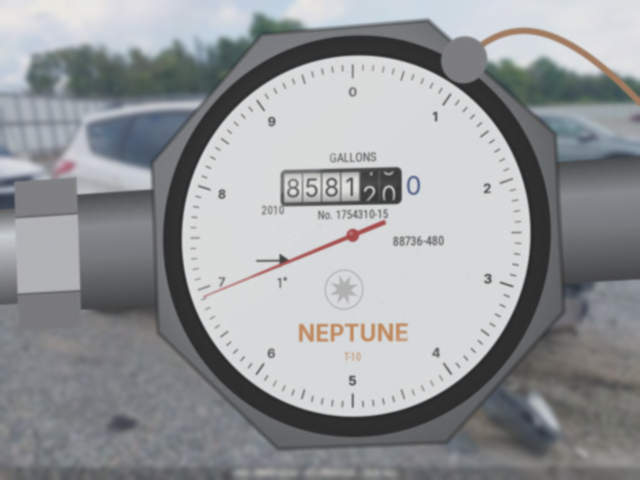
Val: gal 8581196.9
